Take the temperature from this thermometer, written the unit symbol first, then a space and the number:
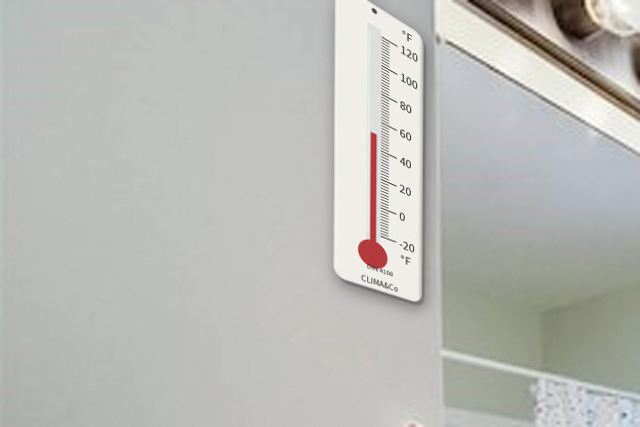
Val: °F 50
